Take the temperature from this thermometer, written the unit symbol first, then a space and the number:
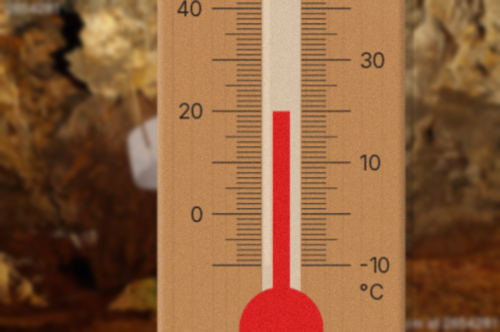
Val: °C 20
